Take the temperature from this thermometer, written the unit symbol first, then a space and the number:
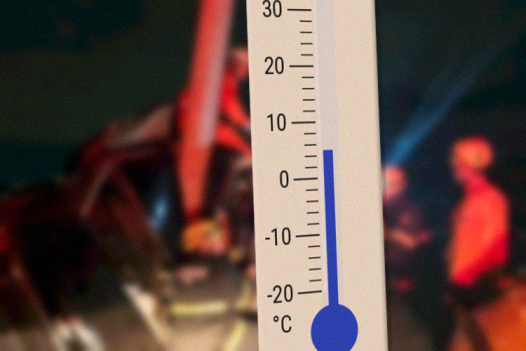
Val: °C 5
